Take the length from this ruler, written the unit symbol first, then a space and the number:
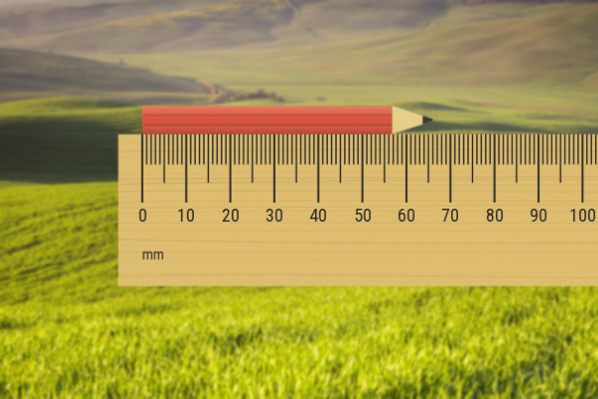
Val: mm 66
